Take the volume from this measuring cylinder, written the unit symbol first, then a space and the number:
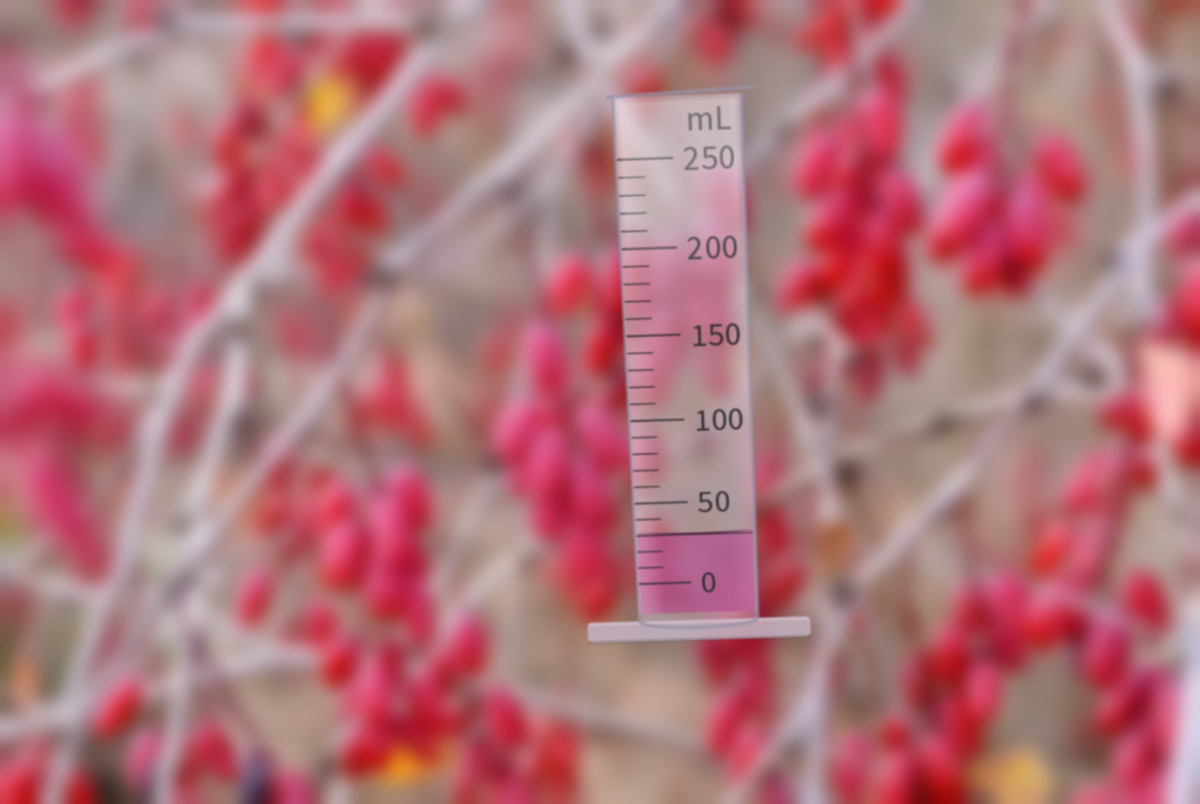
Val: mL 30
